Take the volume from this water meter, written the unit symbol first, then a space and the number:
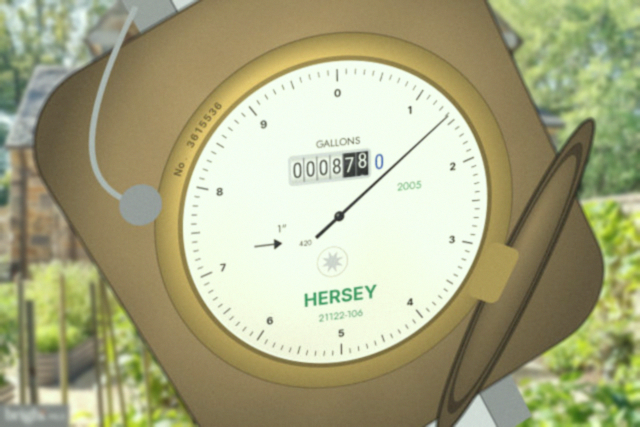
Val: gal 8781.4
